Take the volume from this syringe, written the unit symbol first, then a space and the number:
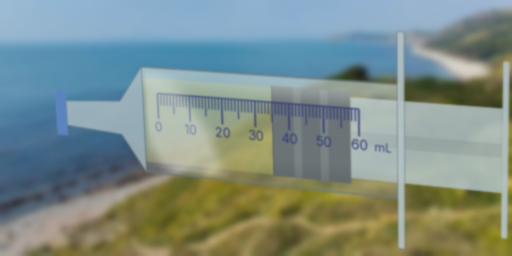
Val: mL 35
